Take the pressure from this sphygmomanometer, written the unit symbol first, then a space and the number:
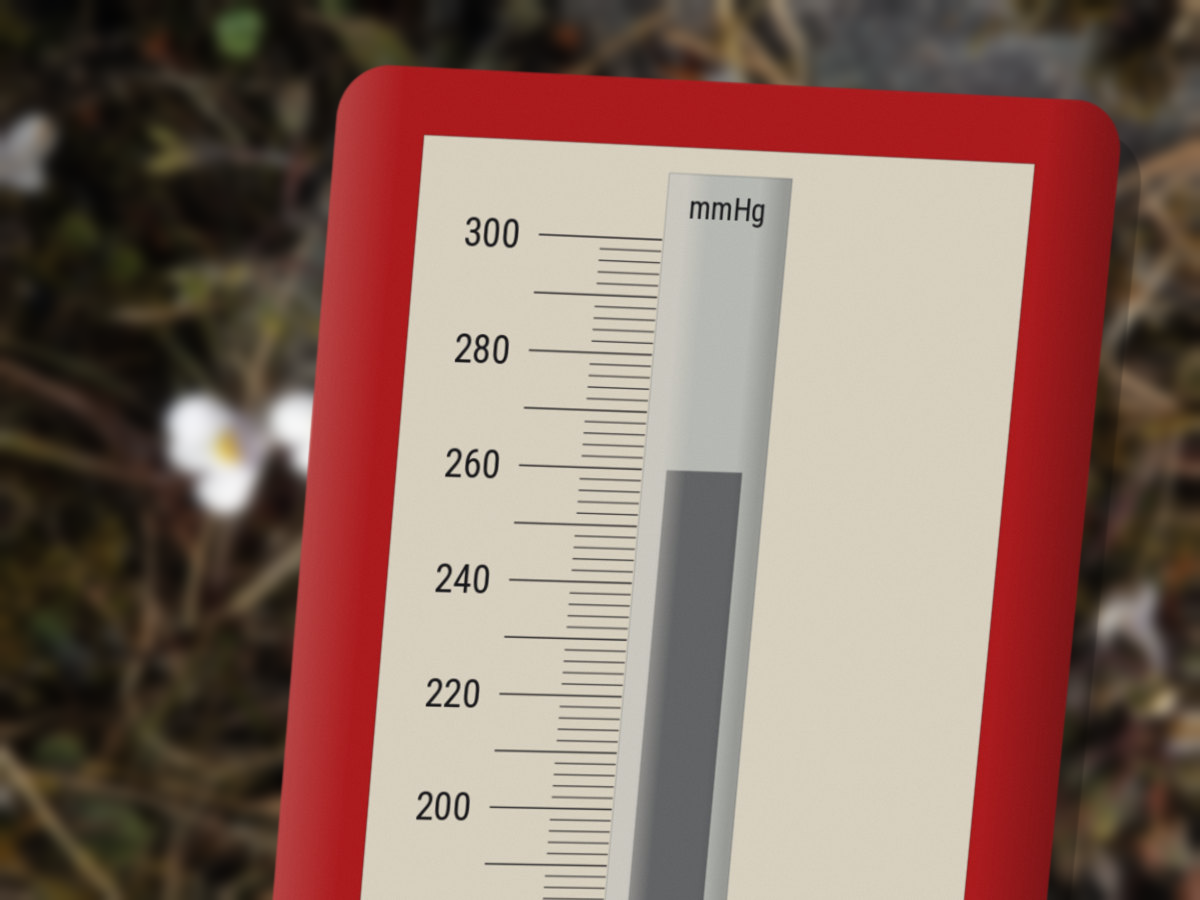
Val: mmHg 260
